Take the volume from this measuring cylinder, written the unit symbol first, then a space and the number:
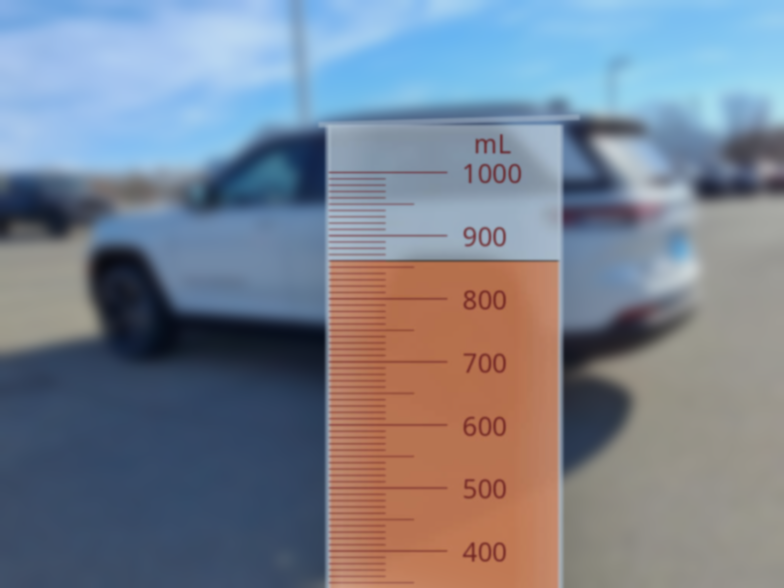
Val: mL 860
